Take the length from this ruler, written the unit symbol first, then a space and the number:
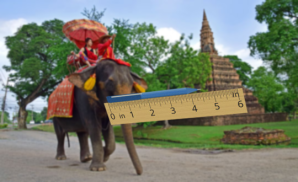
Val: in 4.5
